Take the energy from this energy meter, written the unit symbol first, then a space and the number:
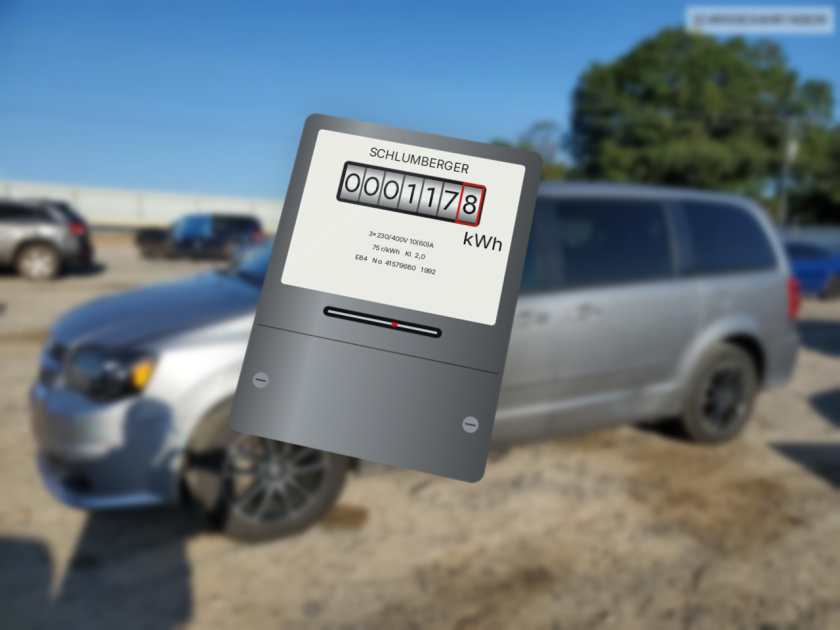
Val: kWh 117.8
